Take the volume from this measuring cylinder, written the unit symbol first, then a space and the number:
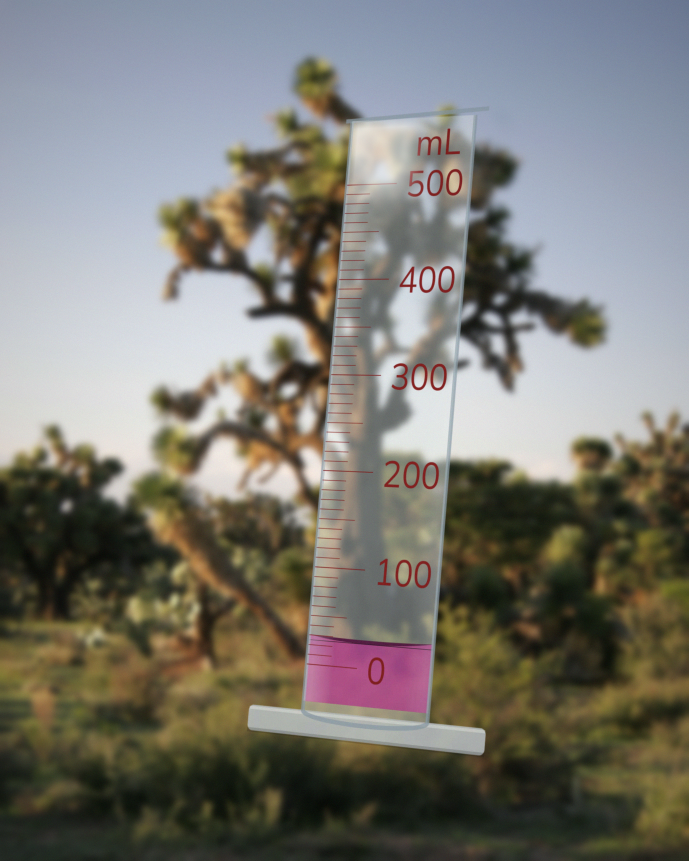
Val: mL 25
